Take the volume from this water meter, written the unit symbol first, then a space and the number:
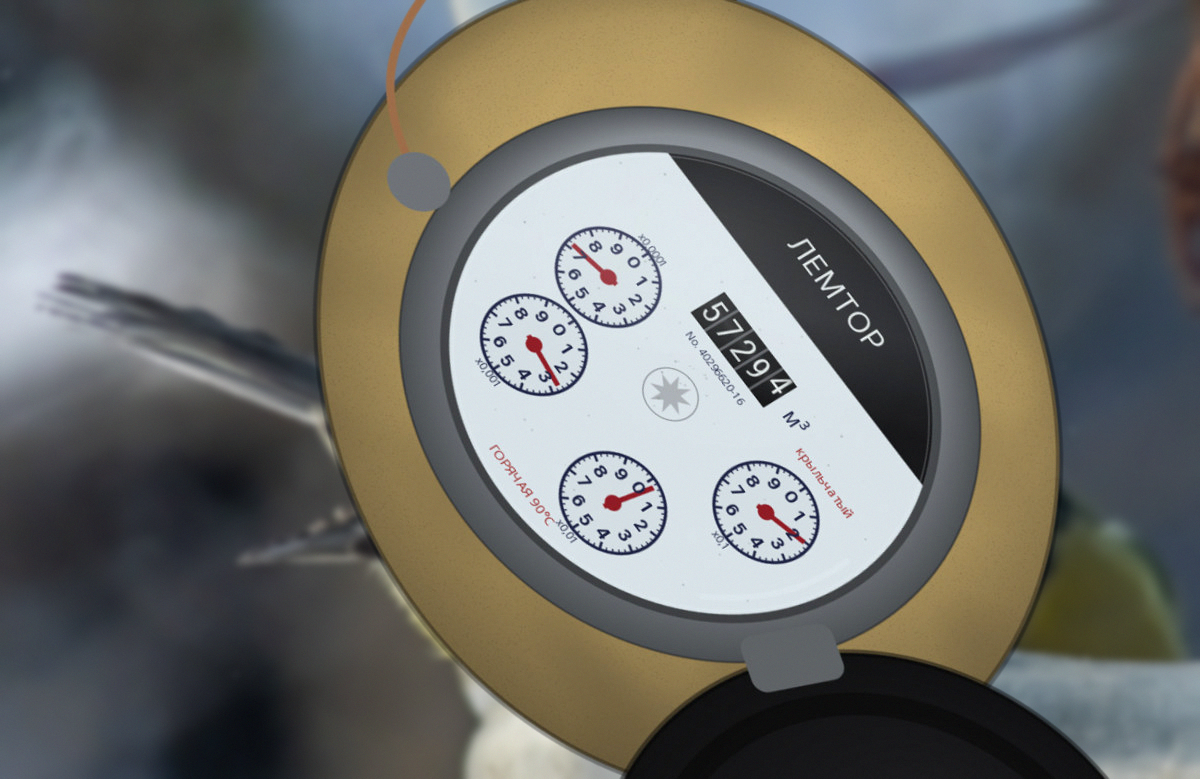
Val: m³ 57294.2027
